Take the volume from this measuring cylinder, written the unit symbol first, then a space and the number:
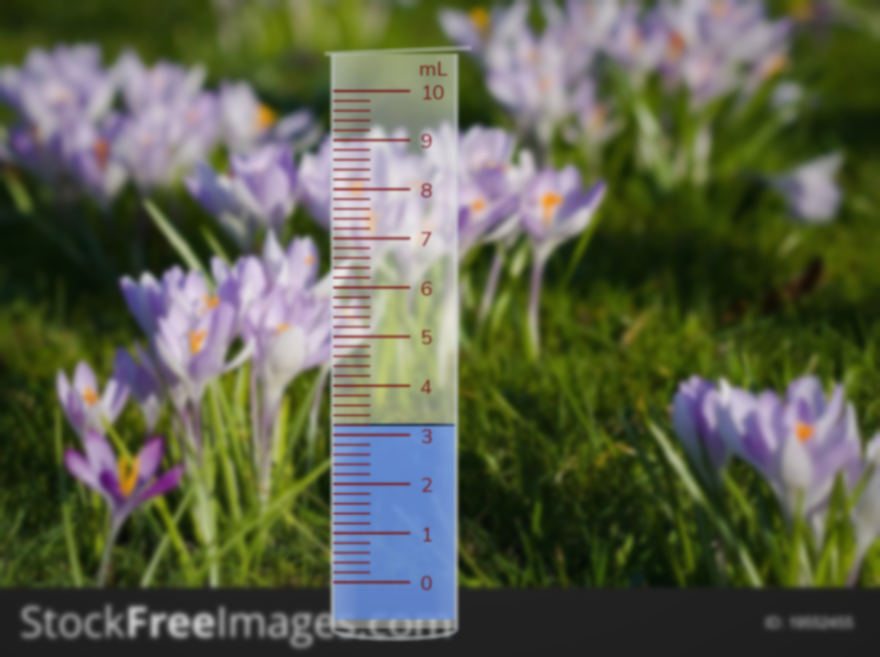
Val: mL 3.2
